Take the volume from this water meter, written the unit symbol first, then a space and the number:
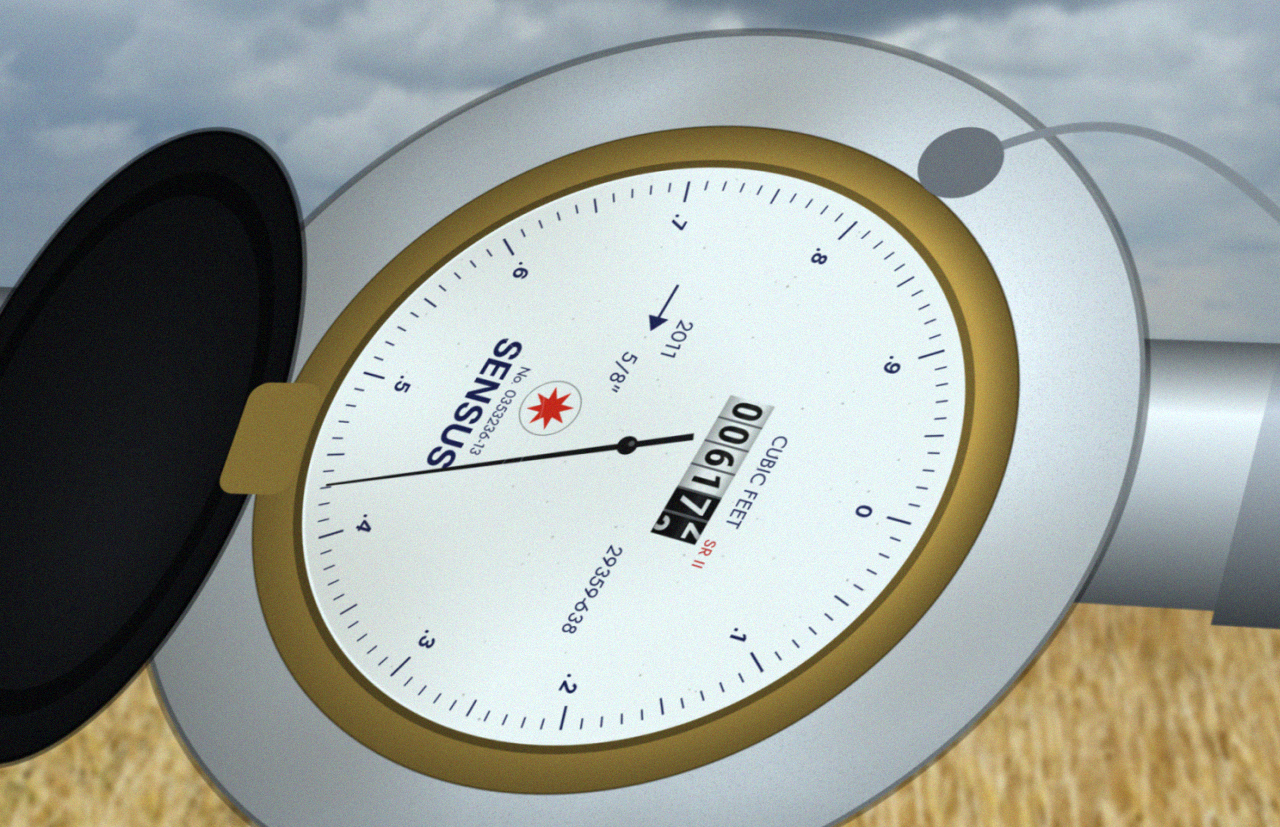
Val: ft³ 6172.43
